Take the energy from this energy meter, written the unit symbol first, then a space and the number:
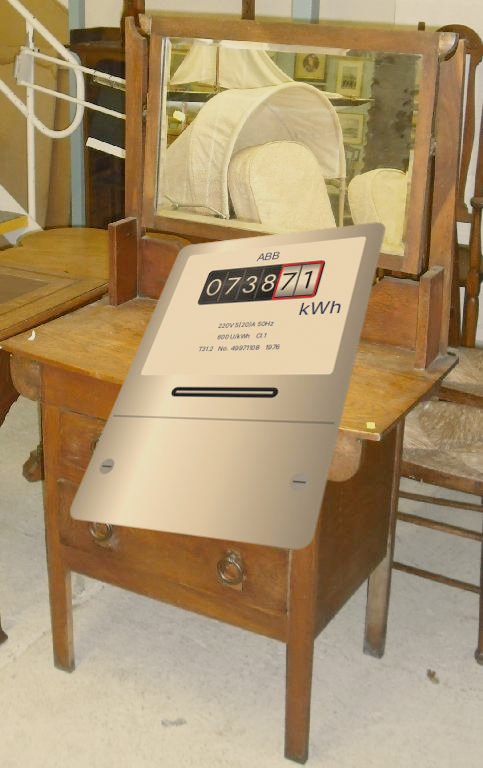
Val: kWh 738.71
